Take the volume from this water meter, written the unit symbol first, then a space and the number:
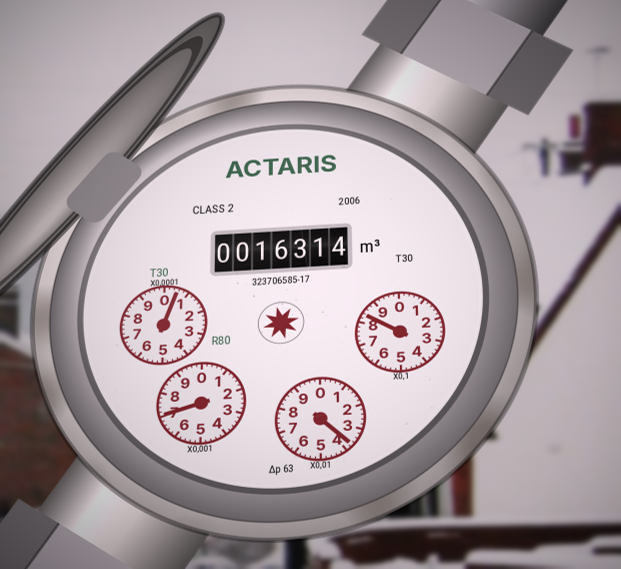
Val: m³ 16314.8370
